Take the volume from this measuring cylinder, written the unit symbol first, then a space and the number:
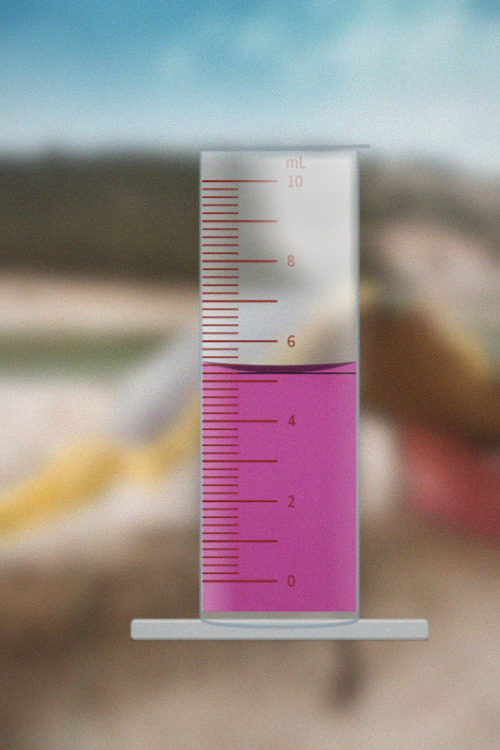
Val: mL 5.2
